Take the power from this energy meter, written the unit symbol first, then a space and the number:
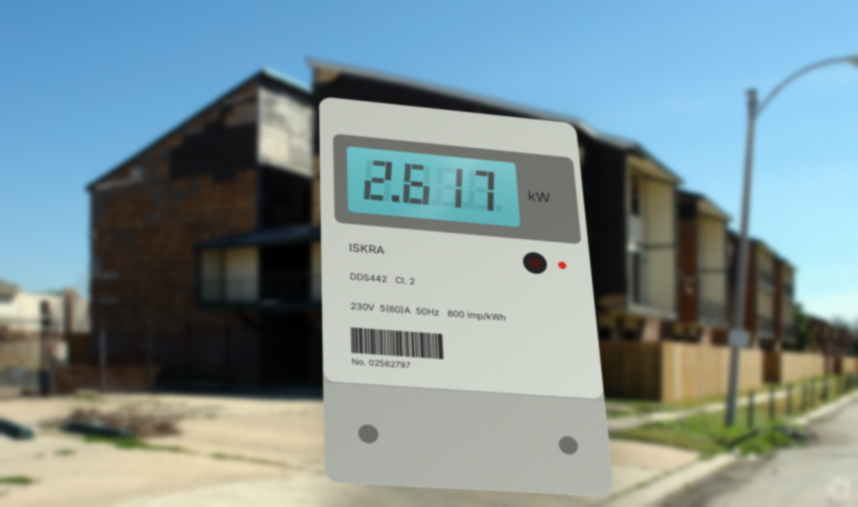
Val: kW 2.617
